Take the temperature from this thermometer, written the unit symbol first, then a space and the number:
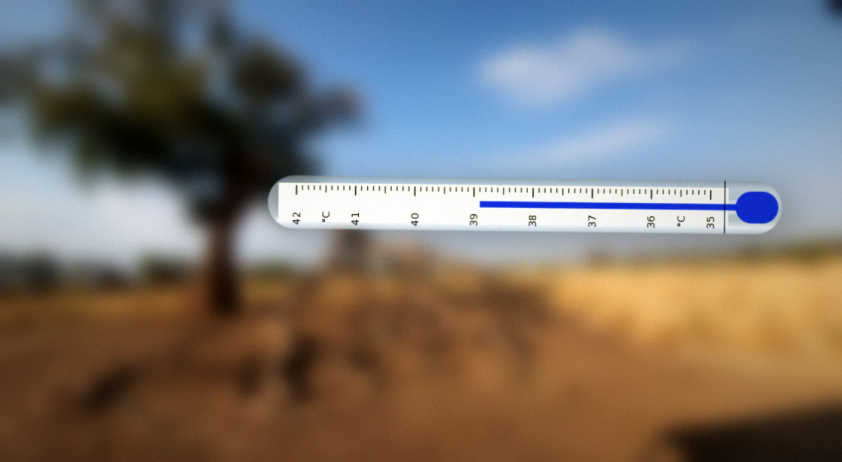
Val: °C 38.9
